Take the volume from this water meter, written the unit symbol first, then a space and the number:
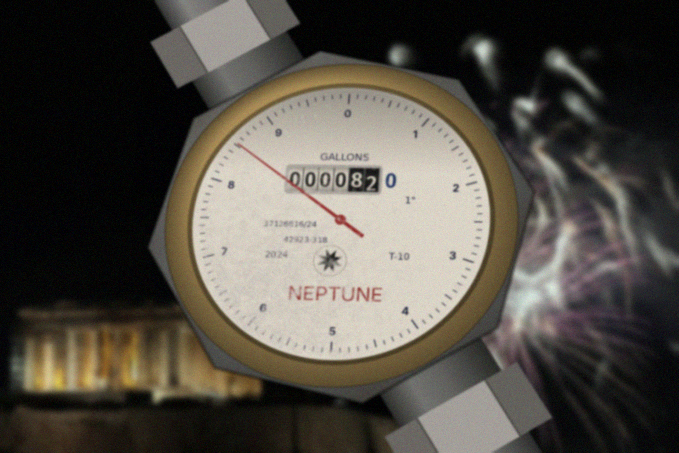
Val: gal 818.5
